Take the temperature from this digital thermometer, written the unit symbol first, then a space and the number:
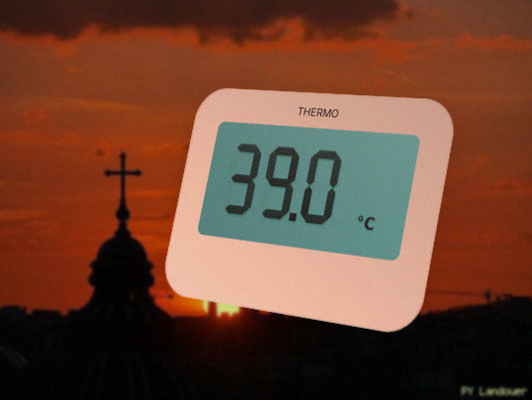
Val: °C 39.0
